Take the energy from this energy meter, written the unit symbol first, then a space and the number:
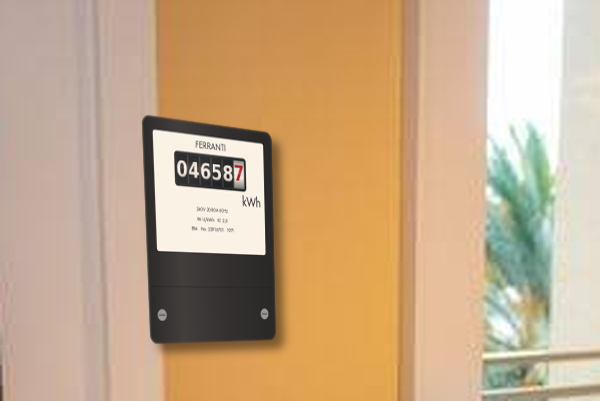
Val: kWh 4658.7
